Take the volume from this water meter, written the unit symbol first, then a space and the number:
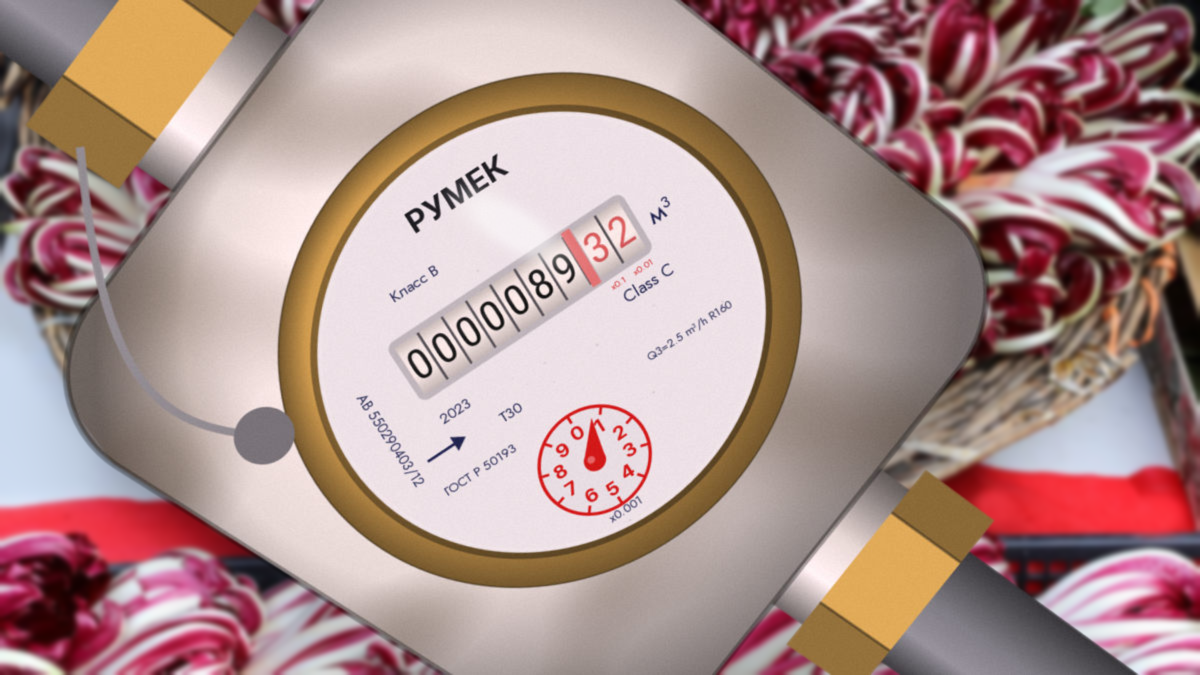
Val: m³ 89.320
